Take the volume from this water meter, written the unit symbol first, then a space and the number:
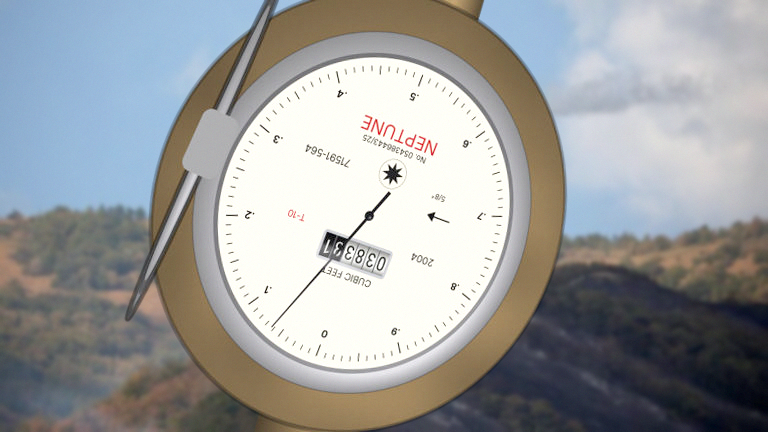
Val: ft³ 38381.06
